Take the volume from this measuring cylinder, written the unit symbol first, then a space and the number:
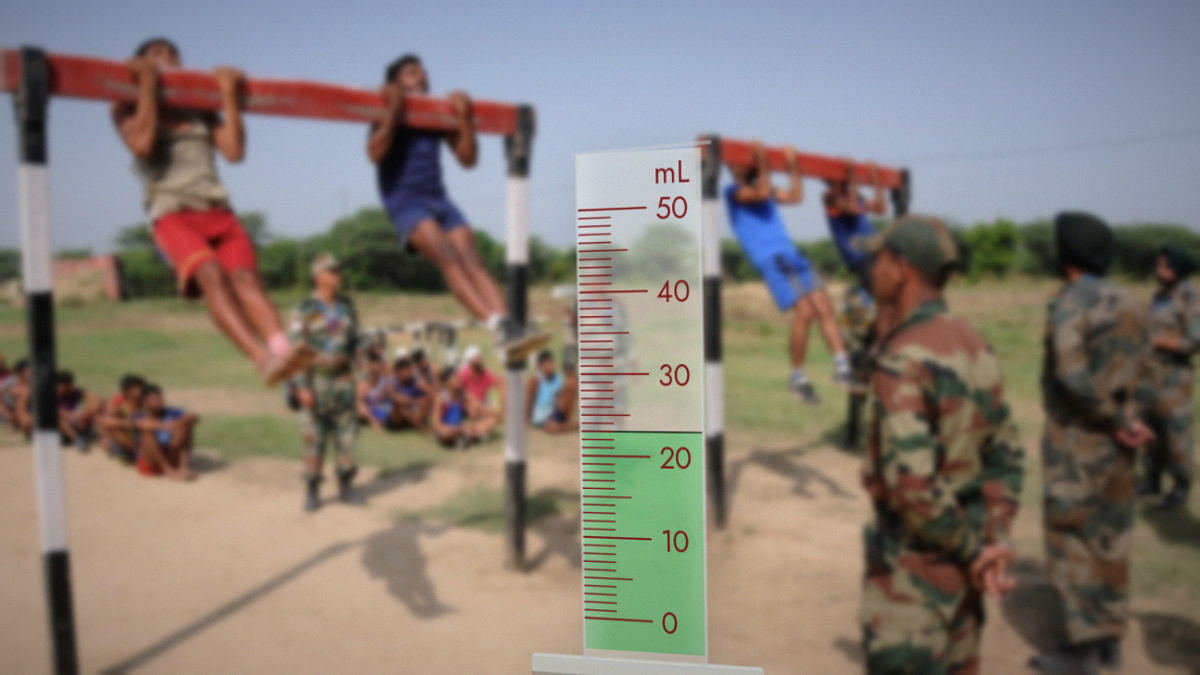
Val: mL 23
